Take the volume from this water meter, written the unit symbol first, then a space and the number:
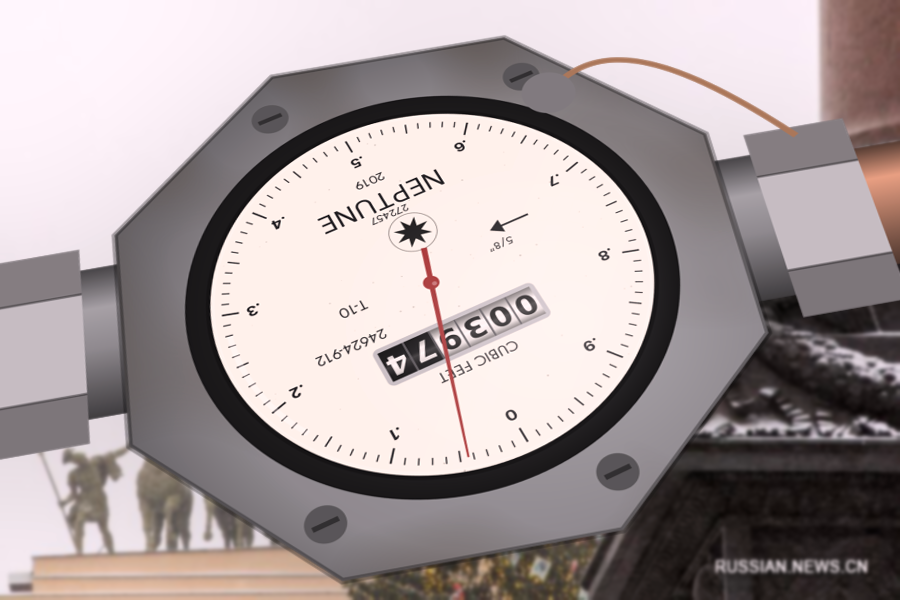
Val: ft³ 3974.04
